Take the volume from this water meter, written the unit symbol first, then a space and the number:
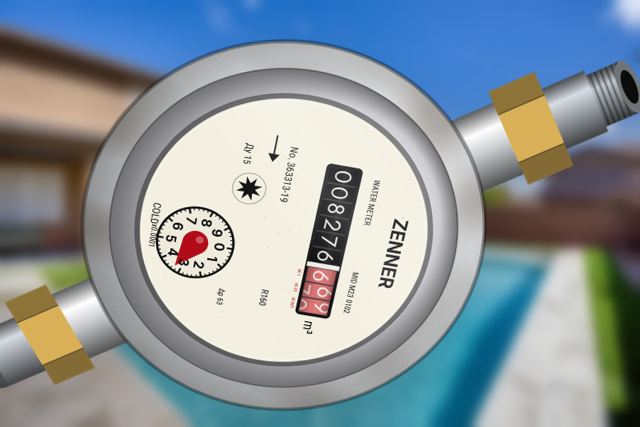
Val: m³ 8276.6693
